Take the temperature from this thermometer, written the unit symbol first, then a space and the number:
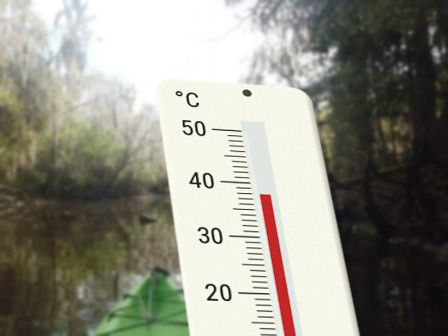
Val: °C 38
